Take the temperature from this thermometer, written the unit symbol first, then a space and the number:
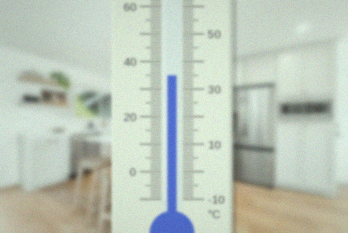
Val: °C 35
